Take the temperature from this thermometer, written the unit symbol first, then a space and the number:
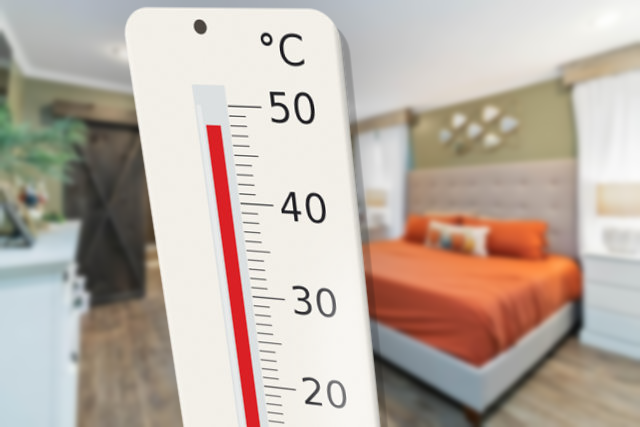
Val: °C 48
